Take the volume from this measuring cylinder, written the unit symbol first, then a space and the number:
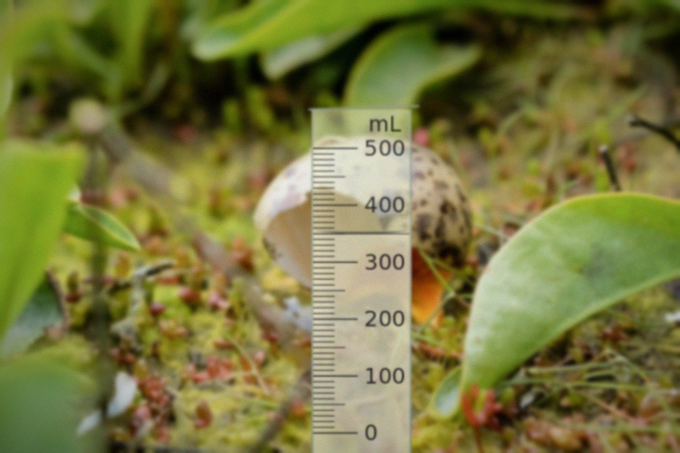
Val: mL 350
